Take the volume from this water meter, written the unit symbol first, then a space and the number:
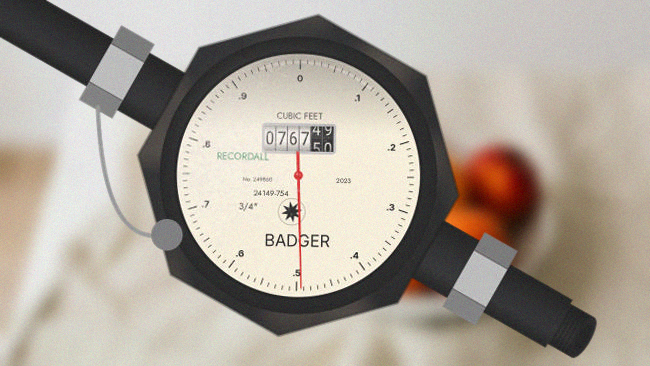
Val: ft³ 76749.49
